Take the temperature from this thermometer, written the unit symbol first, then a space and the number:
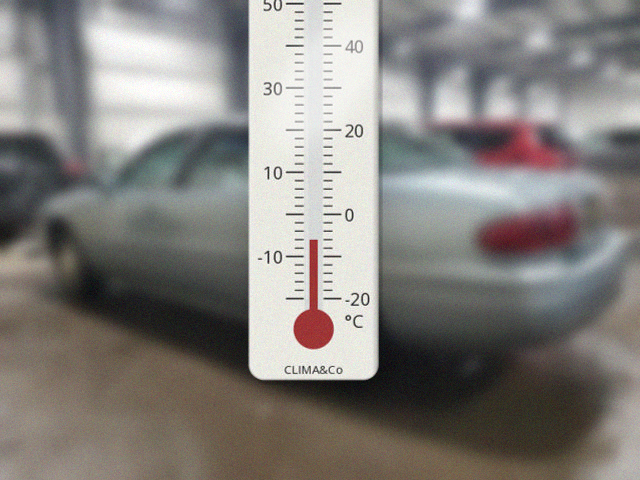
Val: °C -6
